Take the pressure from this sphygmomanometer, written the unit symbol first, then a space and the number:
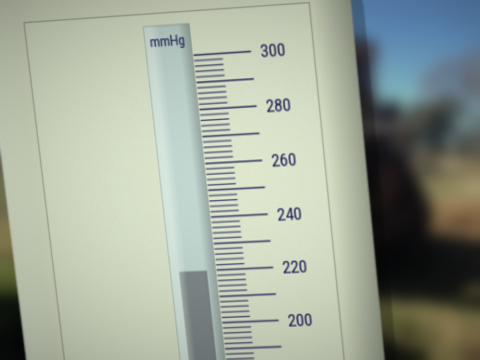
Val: mmHg 220
